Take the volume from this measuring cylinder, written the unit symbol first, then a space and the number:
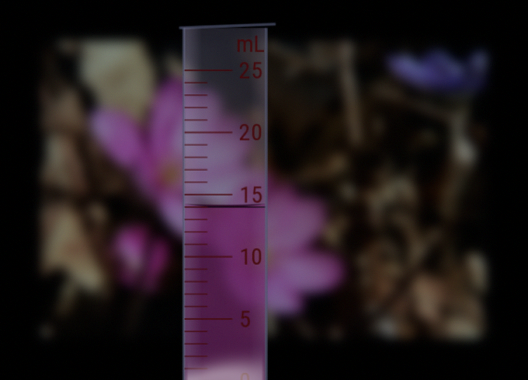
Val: mL 14
